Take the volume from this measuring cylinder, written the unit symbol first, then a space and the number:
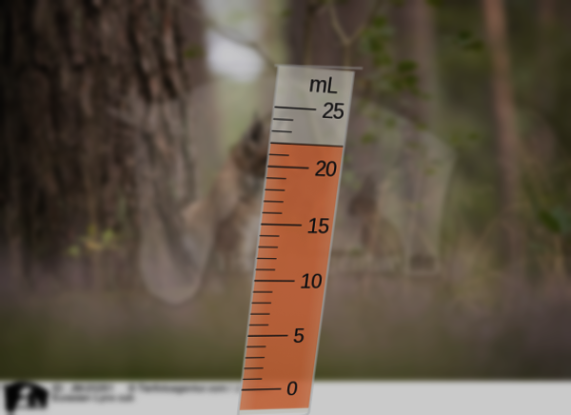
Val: mL 22
